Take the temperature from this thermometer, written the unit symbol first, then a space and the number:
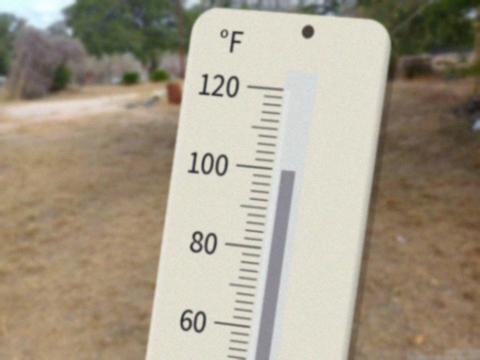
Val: °F 100
